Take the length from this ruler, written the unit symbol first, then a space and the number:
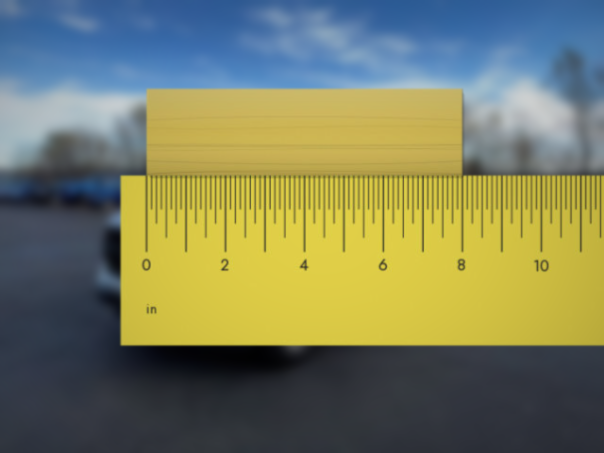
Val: in 8
